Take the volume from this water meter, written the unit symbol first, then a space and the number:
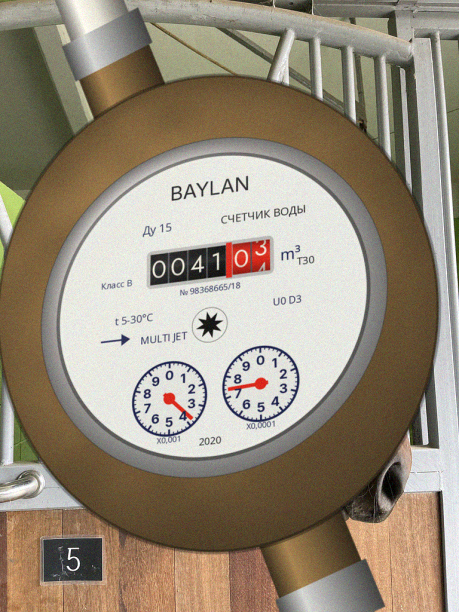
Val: m³ 41.0337
